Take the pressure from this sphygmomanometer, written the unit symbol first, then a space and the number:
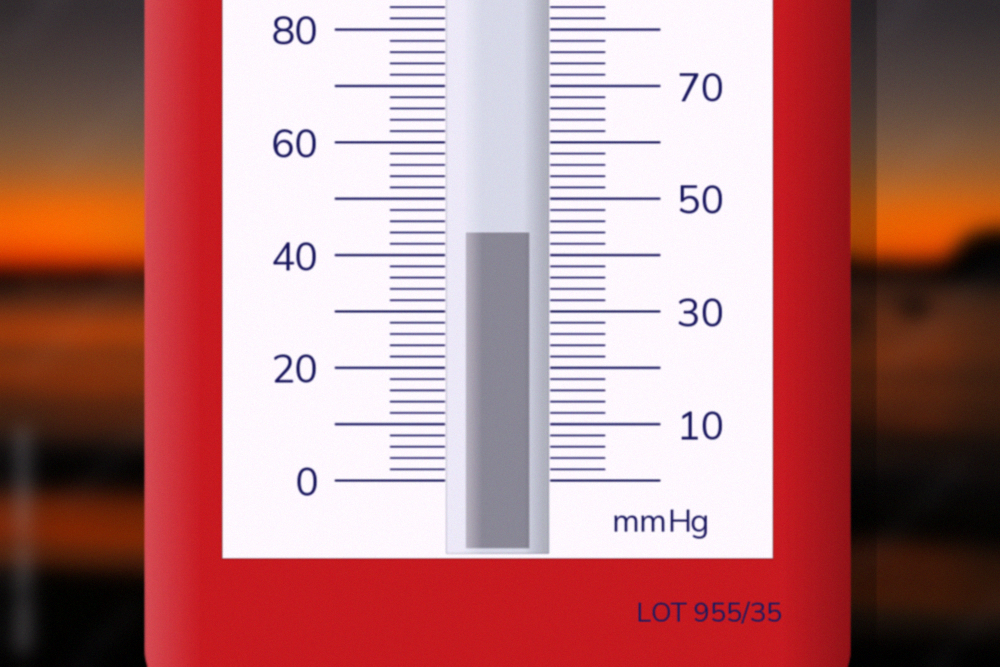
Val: mmHg 44
